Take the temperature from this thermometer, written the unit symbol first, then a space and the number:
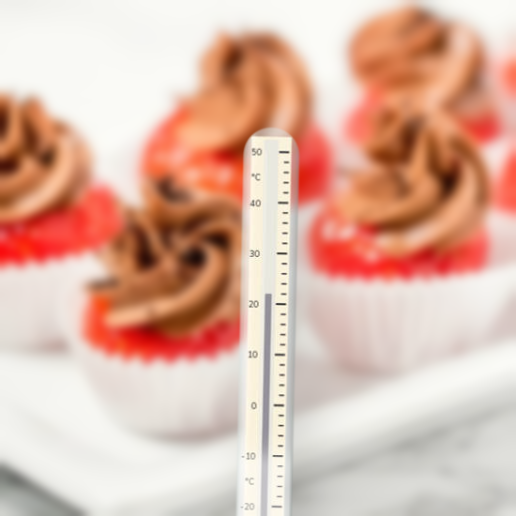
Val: °C 22
